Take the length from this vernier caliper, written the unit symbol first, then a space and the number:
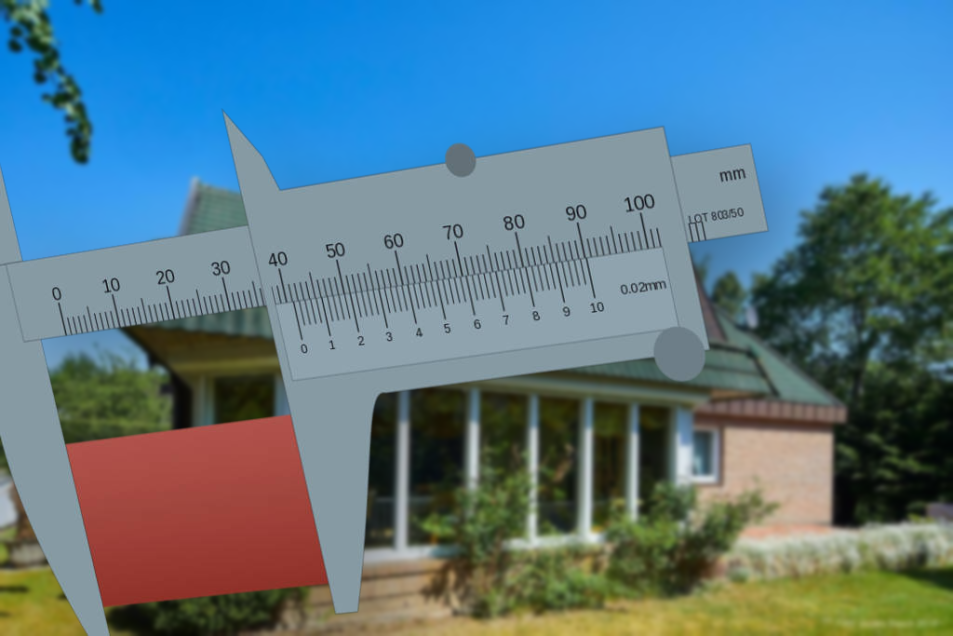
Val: mm 41.2
